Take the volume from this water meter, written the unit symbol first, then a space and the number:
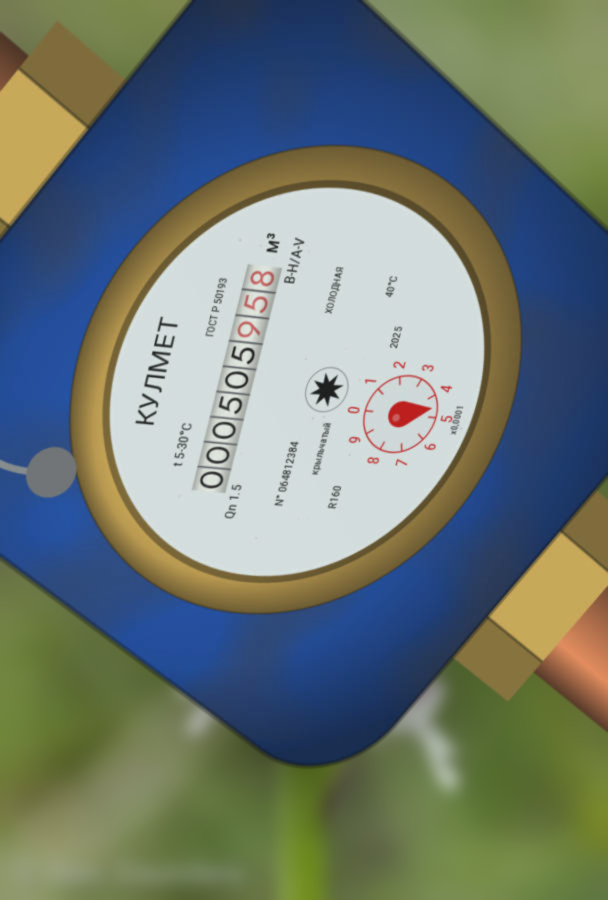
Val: m³ 505.9584
